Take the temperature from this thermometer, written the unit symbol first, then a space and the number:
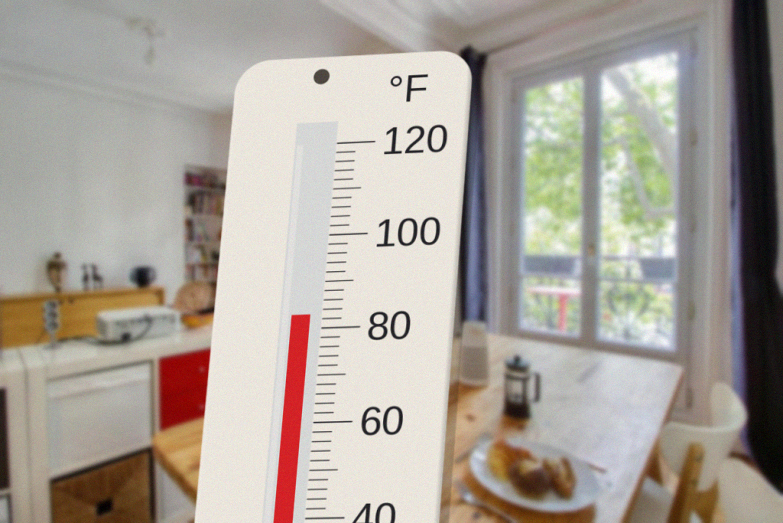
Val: °F 83
